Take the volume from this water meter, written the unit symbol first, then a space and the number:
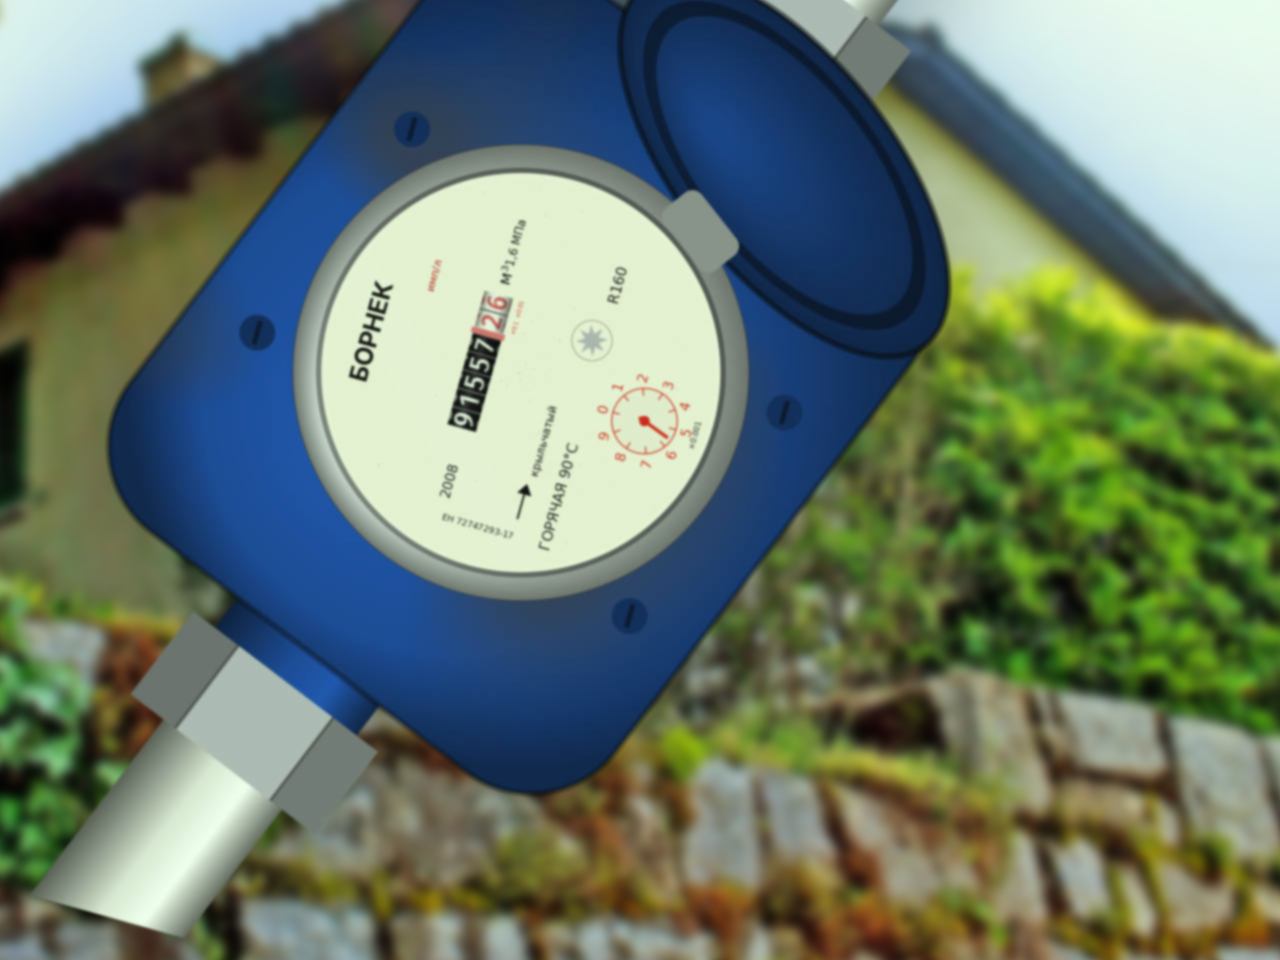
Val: m³ 91557.265
